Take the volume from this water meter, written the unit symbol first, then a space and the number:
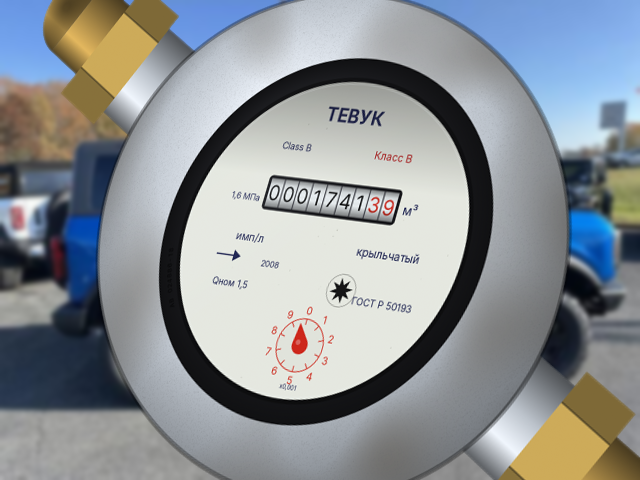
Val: m³ 1741.389
